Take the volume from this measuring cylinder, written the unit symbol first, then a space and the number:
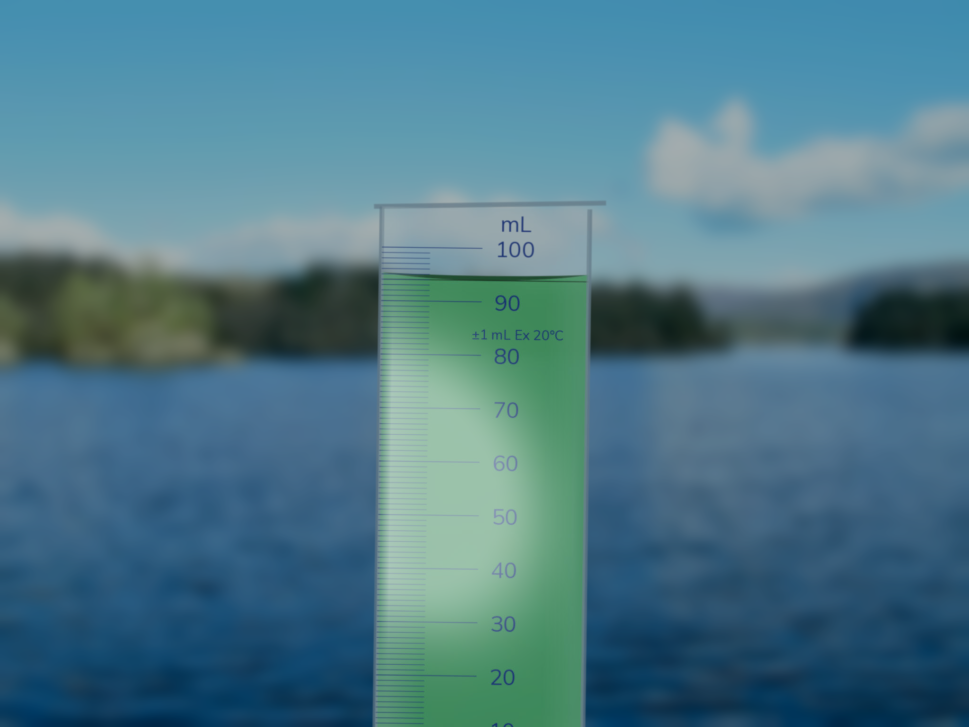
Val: mL 94
